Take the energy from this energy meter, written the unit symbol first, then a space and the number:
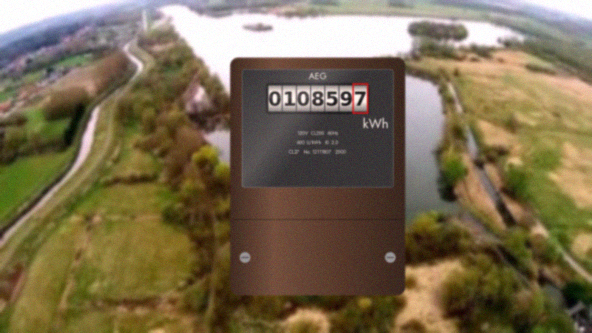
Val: kWh 10859.7
